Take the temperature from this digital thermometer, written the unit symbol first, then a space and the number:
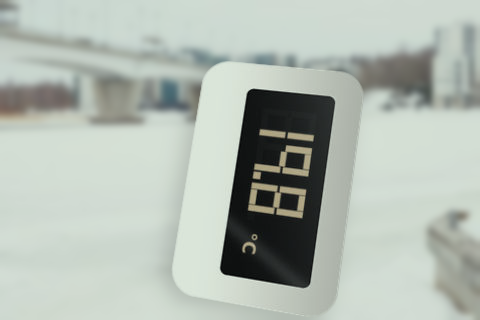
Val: °C 19.8
